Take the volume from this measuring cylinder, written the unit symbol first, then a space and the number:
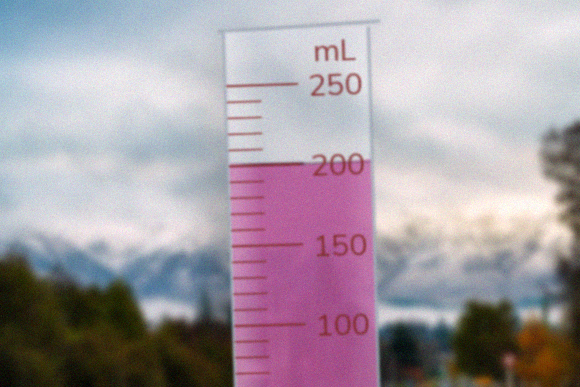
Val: mL 200
